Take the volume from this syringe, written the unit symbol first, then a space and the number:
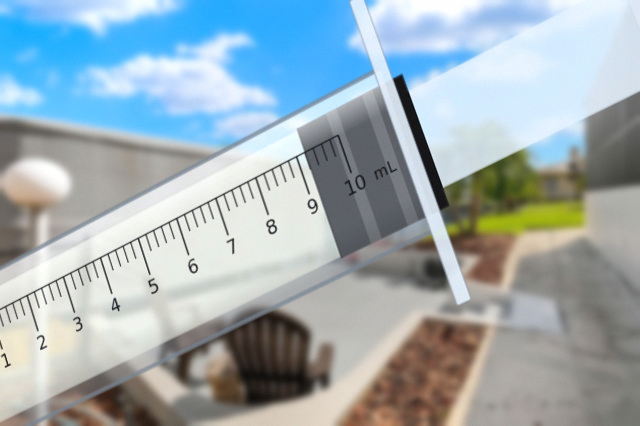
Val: mL 9.2
